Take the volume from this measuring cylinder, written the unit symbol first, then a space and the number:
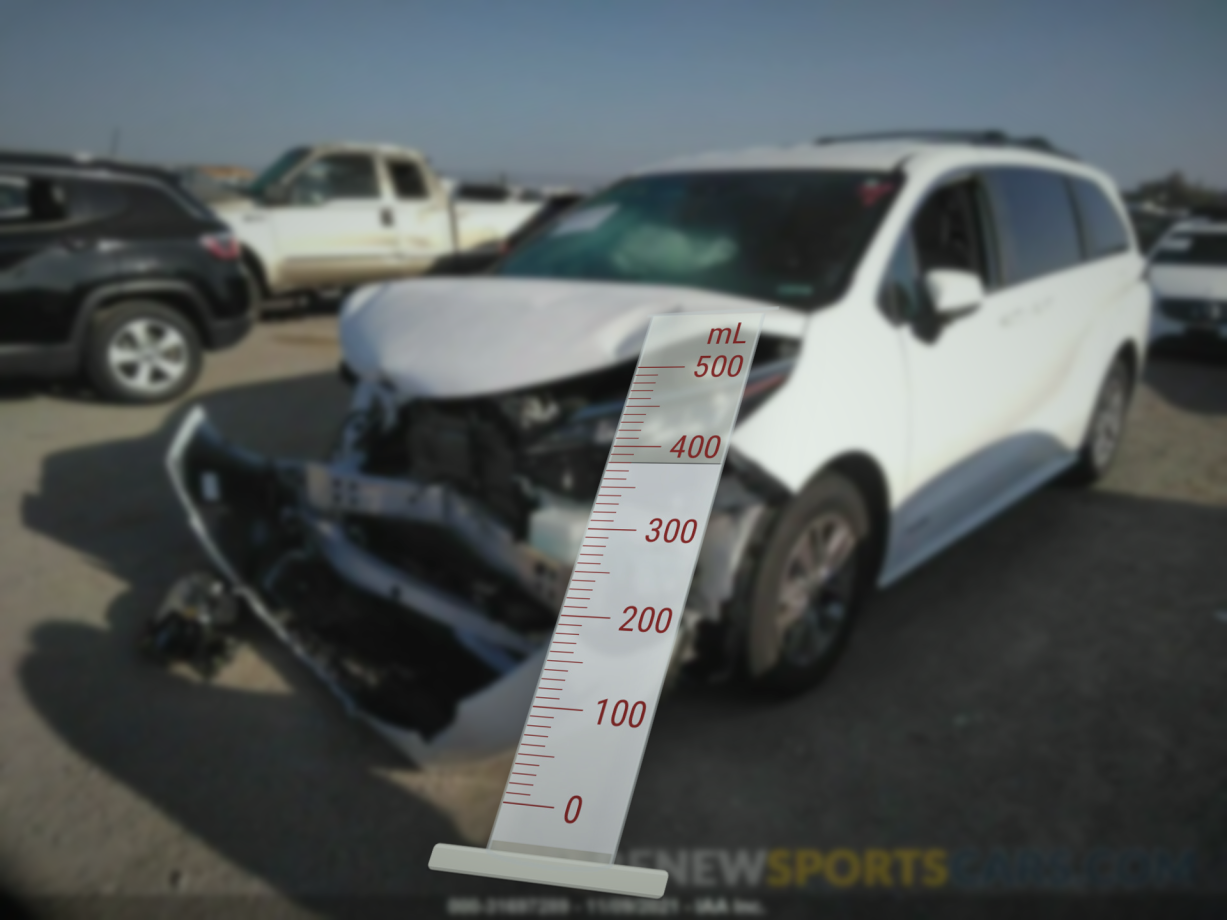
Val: mL 380
